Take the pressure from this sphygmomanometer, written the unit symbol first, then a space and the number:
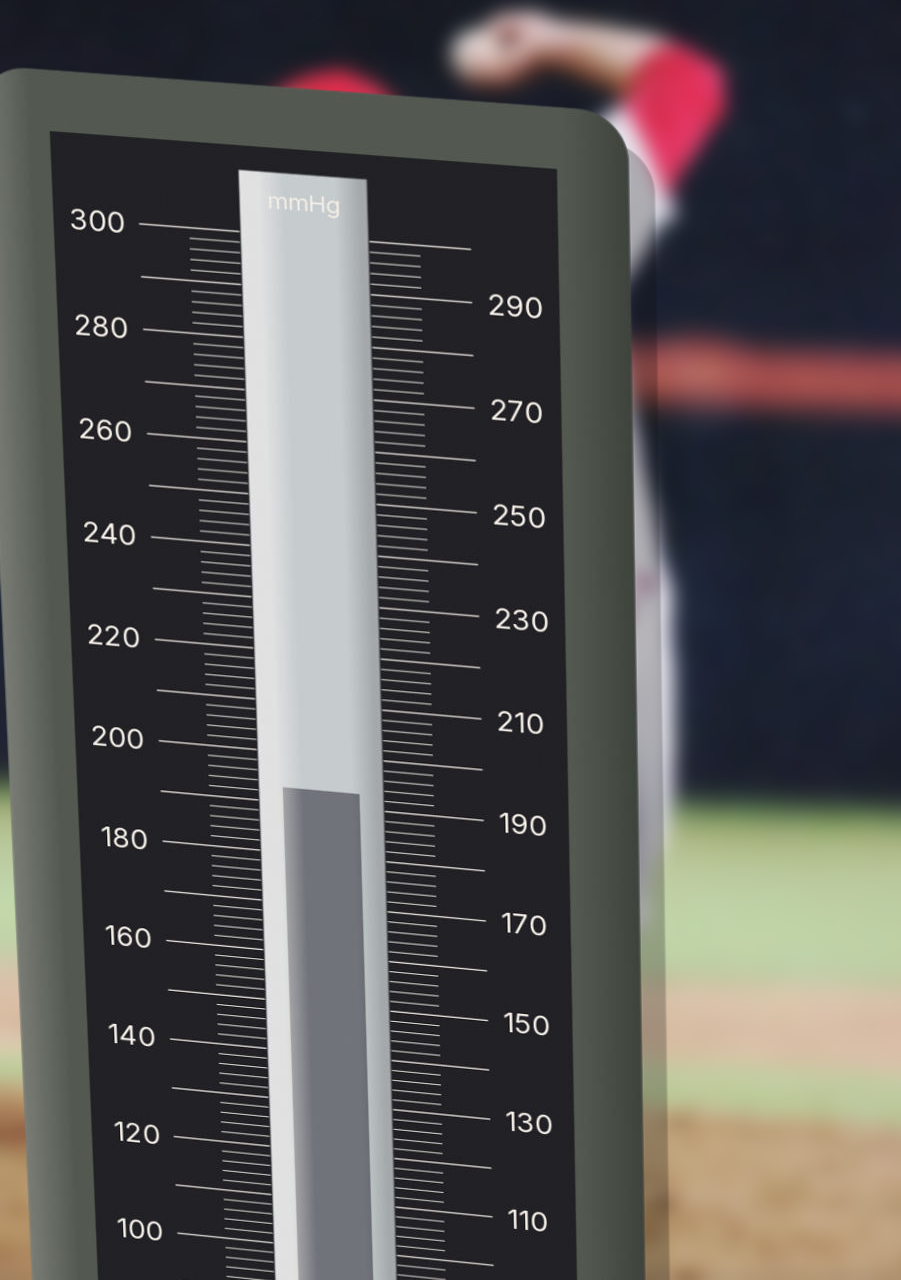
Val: mmHg 193
